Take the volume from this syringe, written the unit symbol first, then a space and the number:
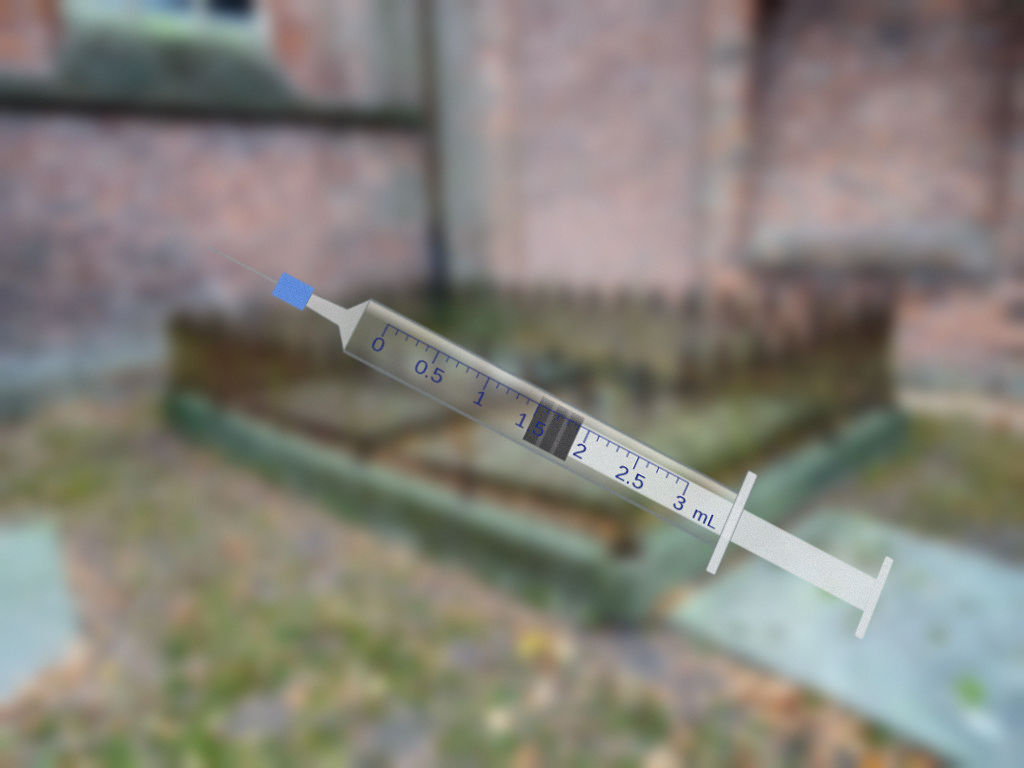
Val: mL 1.5
